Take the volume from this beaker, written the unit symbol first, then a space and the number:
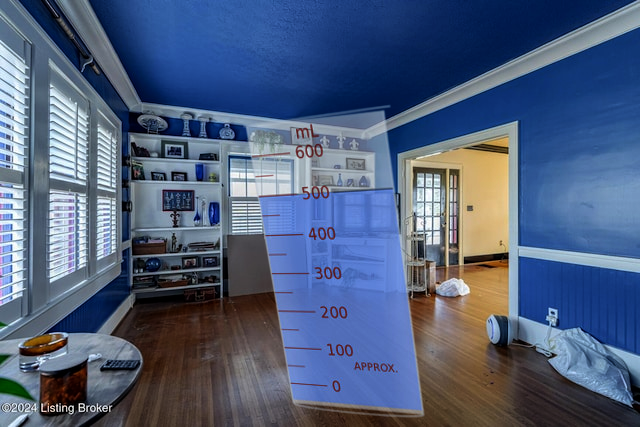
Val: mL 500
